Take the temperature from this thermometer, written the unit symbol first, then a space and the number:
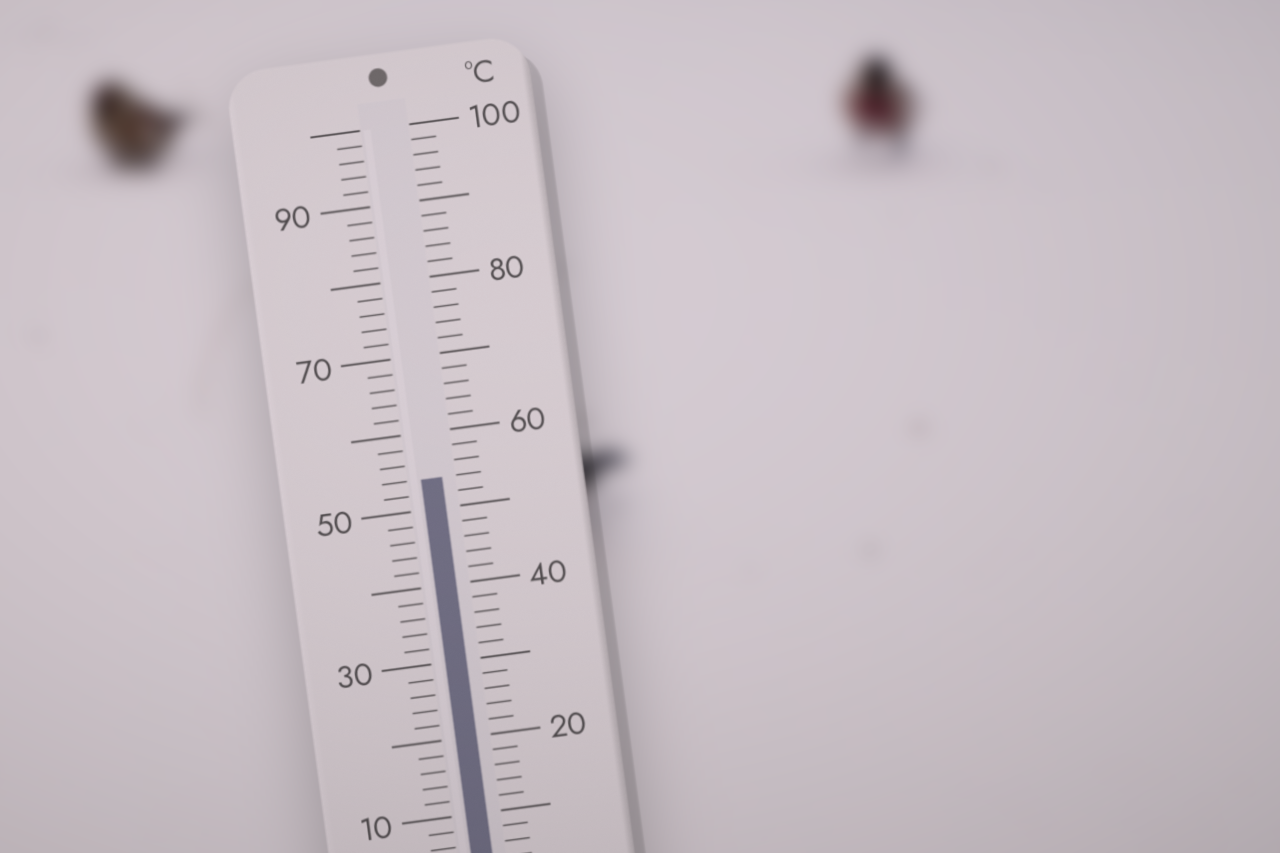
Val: °C 54
